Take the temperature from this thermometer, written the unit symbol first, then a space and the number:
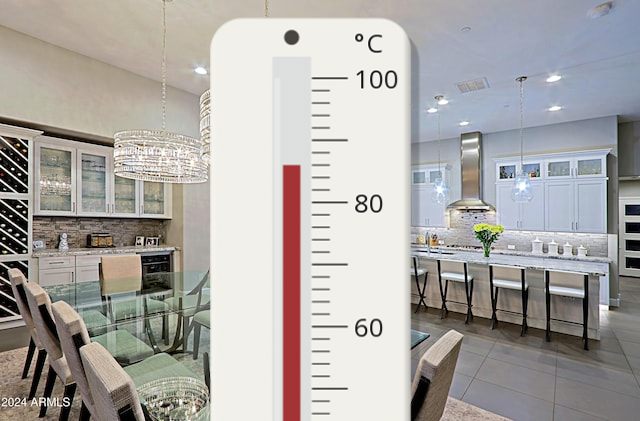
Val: °C 86
